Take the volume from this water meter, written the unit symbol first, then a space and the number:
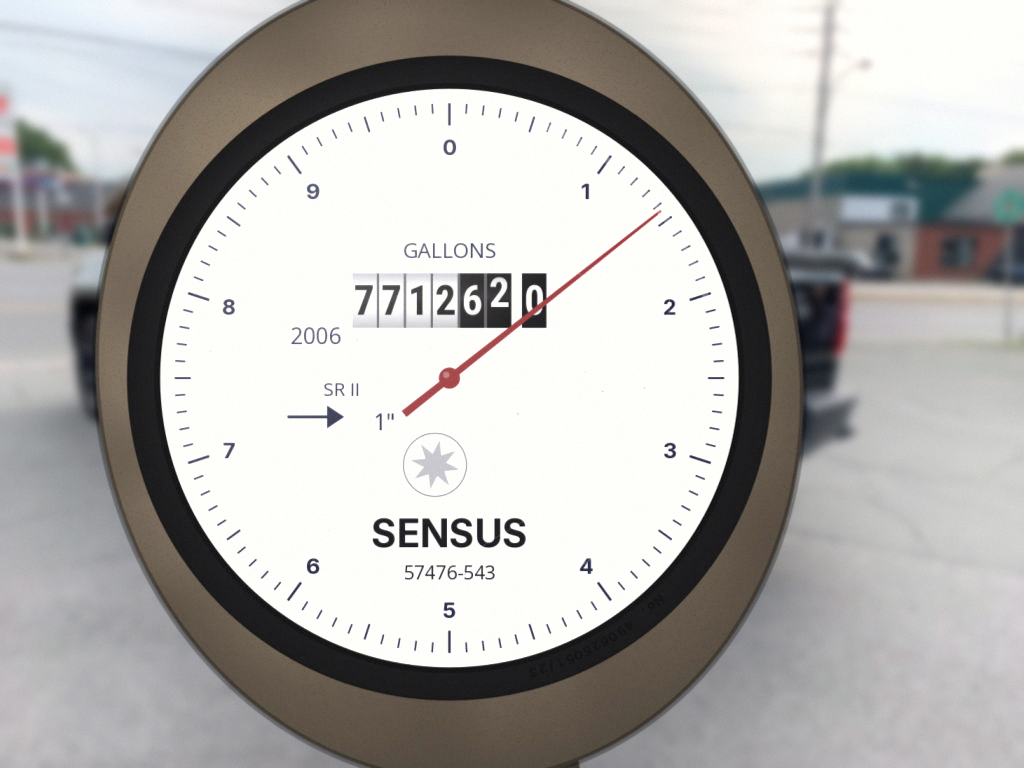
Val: gal 7712621.4
